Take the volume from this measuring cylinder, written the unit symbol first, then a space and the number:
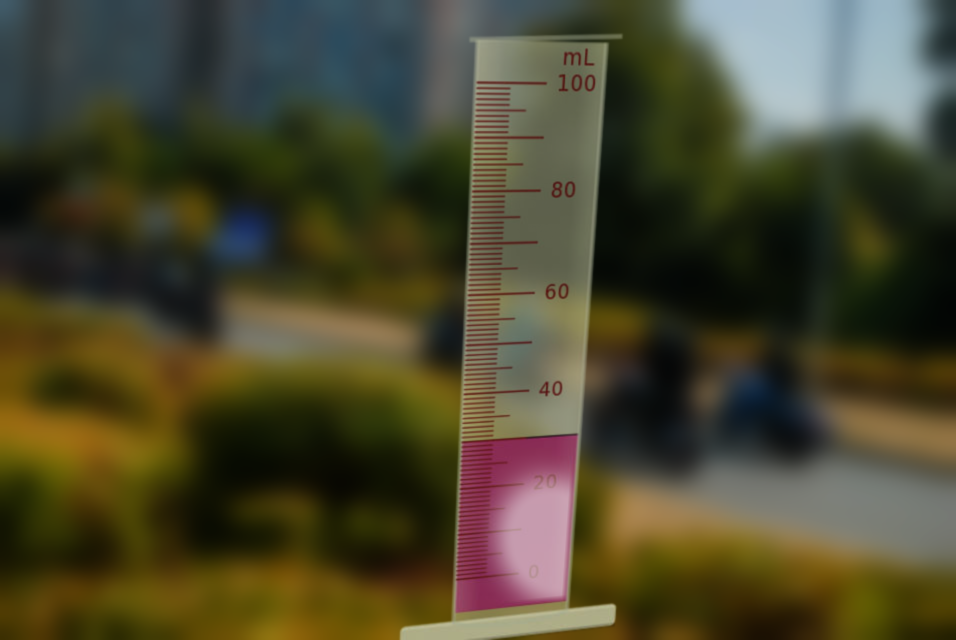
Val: mL 30
